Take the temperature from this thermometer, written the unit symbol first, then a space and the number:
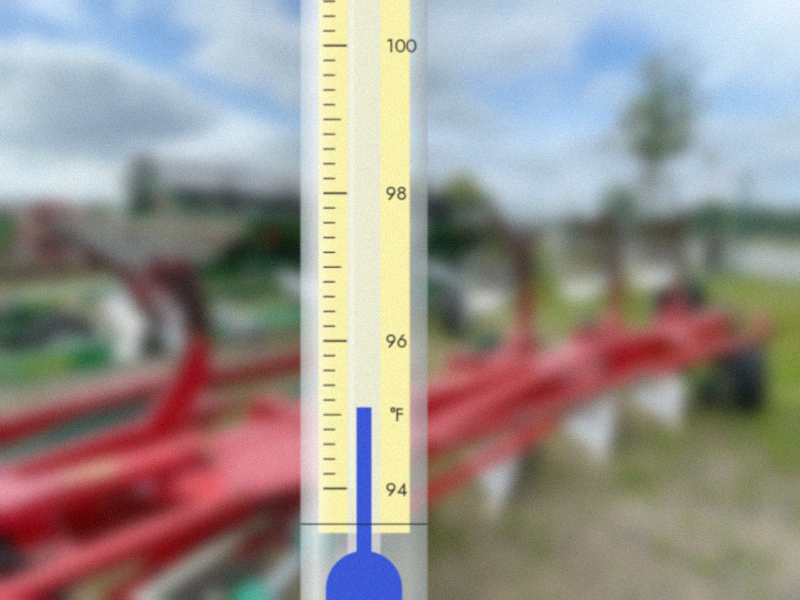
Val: °F 95.1
